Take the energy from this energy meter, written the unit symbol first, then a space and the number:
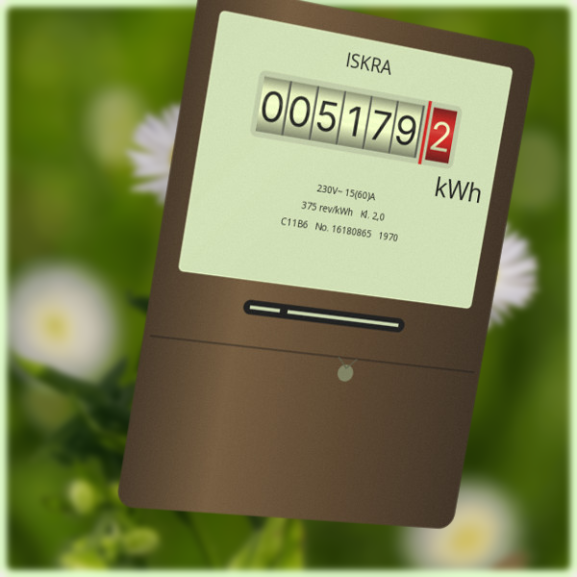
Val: kWh 5179.2
